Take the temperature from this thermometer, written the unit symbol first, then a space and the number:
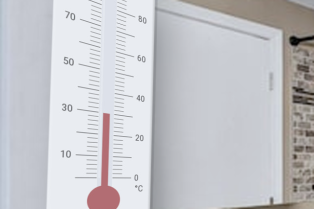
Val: °C 30
